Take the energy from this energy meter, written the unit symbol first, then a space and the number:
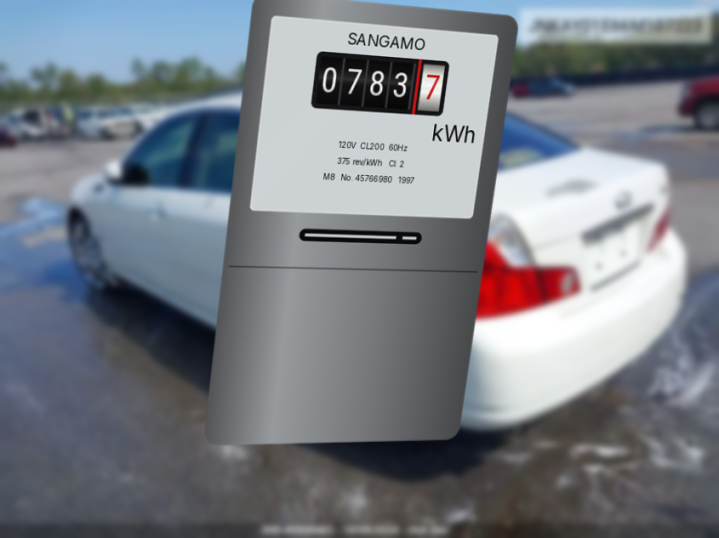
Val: kWh 783.7
